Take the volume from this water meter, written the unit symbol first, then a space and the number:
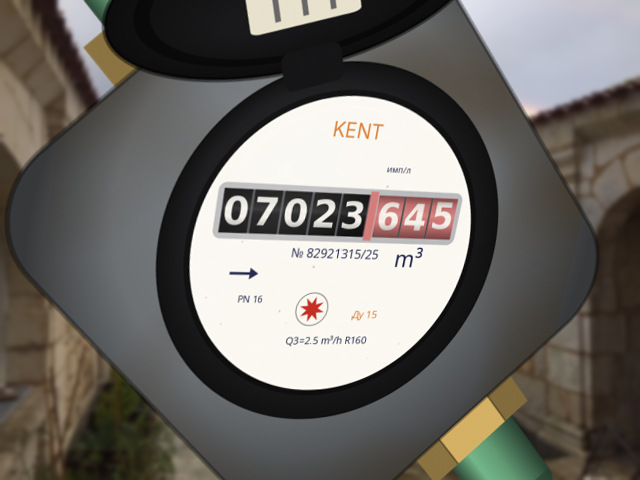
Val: m³ 7023.645
